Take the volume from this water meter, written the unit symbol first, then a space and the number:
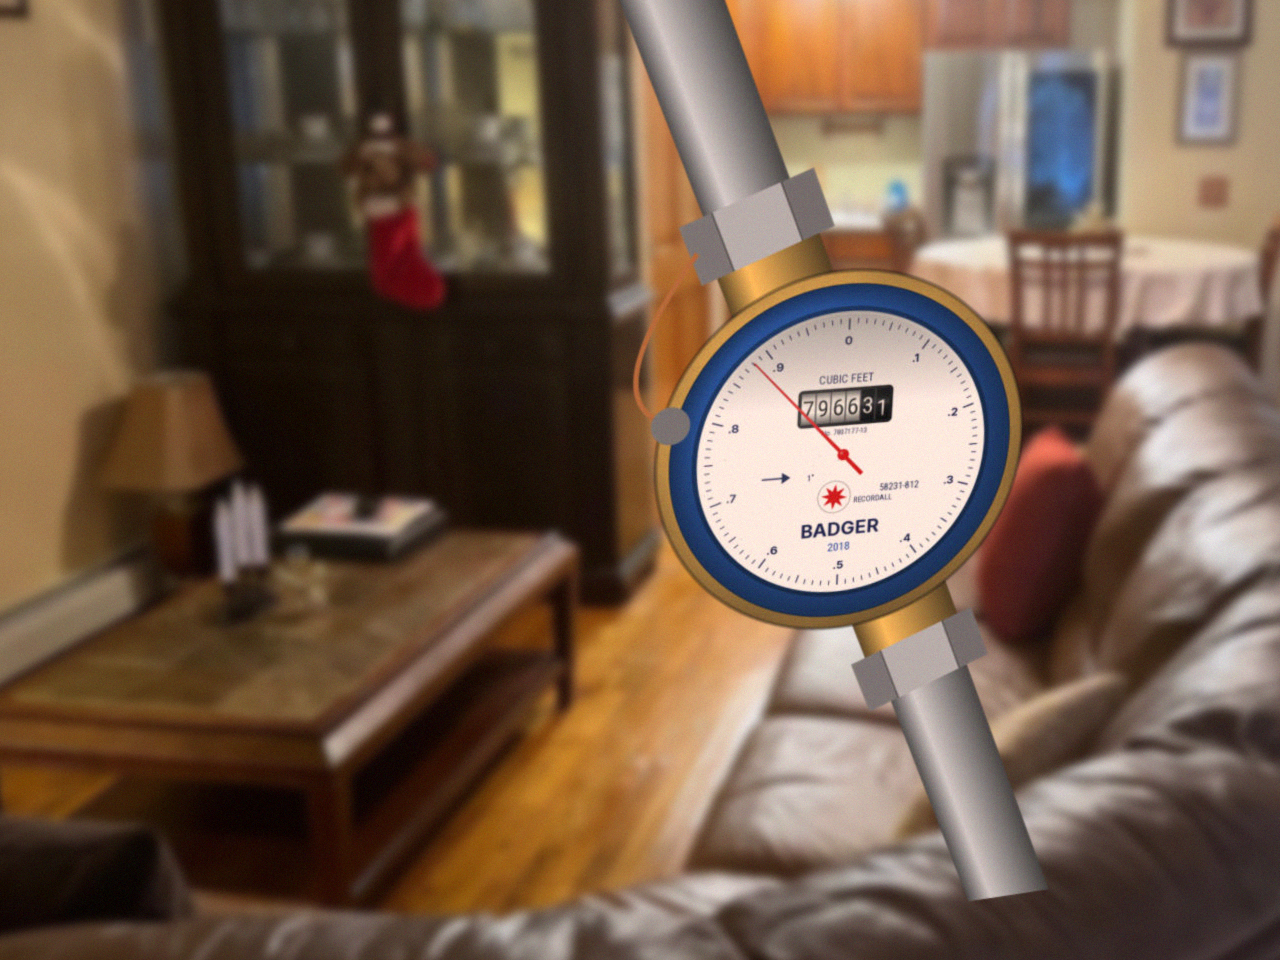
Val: ft³ 796630.88
